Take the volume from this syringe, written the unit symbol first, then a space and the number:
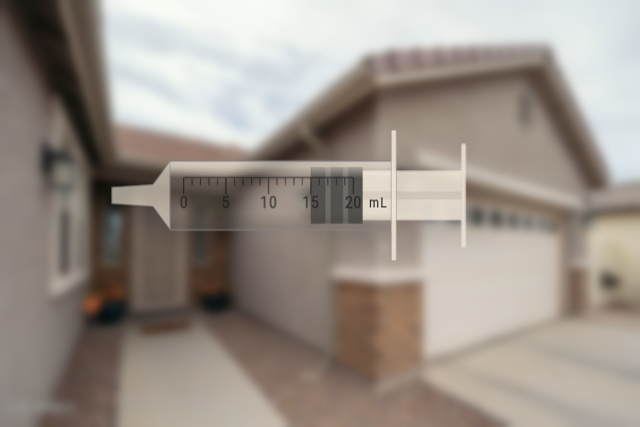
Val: mL 15
